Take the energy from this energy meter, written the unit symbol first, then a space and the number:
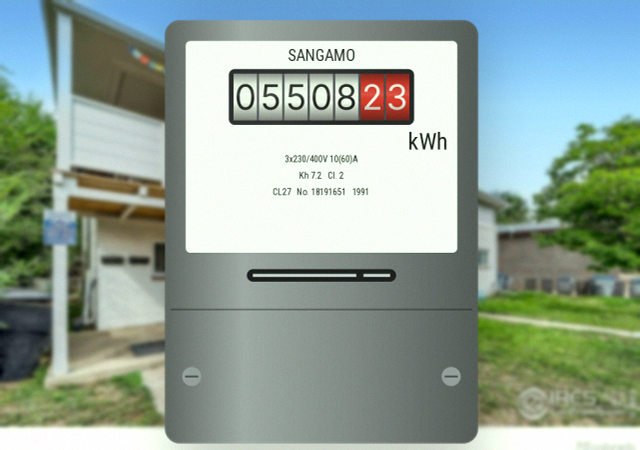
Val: kWh 5508.23
